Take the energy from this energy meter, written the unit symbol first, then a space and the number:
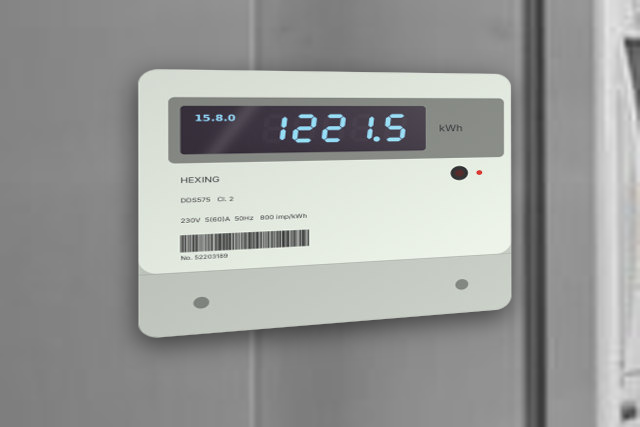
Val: kWh 1221.5
